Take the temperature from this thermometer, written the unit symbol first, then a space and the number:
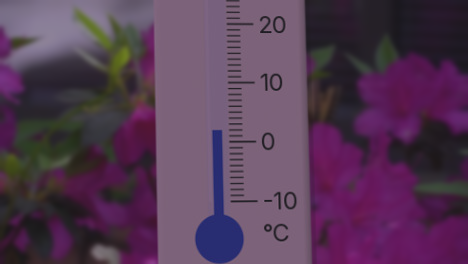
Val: °C 2
